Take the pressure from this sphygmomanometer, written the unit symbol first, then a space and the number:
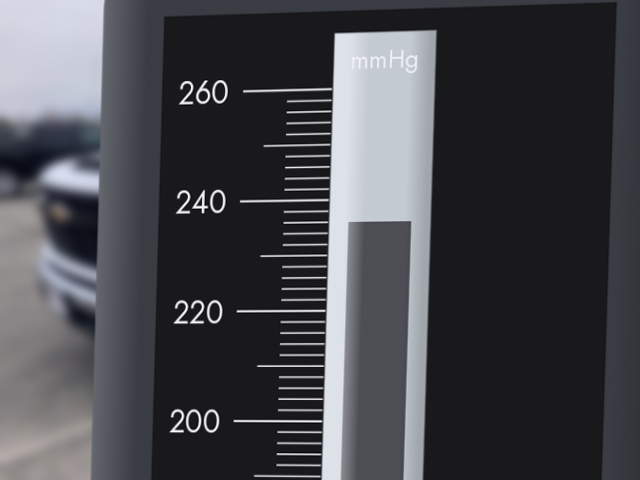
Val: mmHg 236
